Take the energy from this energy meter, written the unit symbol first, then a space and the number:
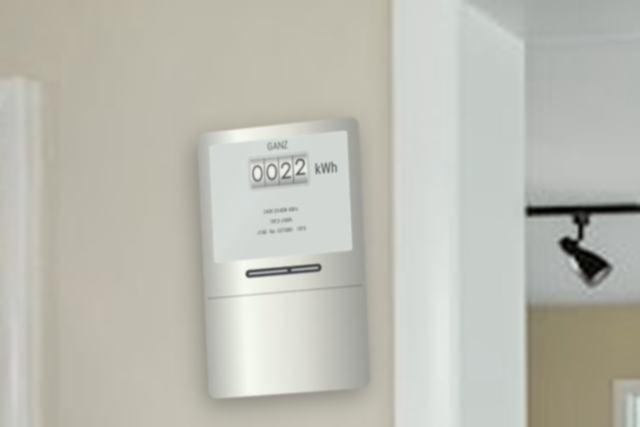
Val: kWh 22
